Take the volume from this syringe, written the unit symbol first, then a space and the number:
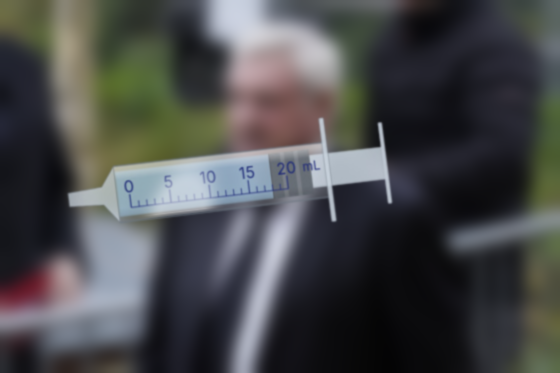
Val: mL 18
